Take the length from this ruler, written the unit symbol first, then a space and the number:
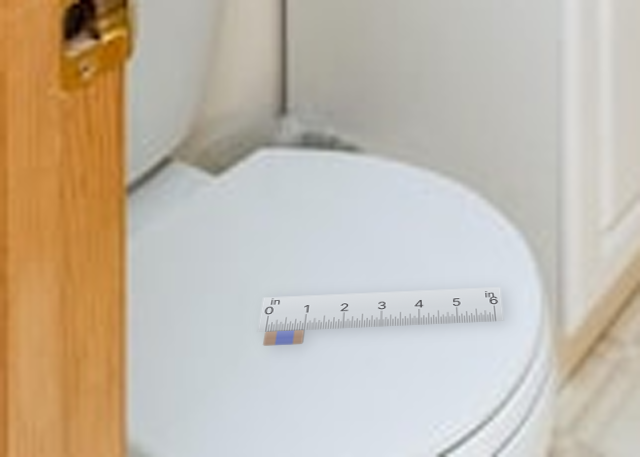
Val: in 1
